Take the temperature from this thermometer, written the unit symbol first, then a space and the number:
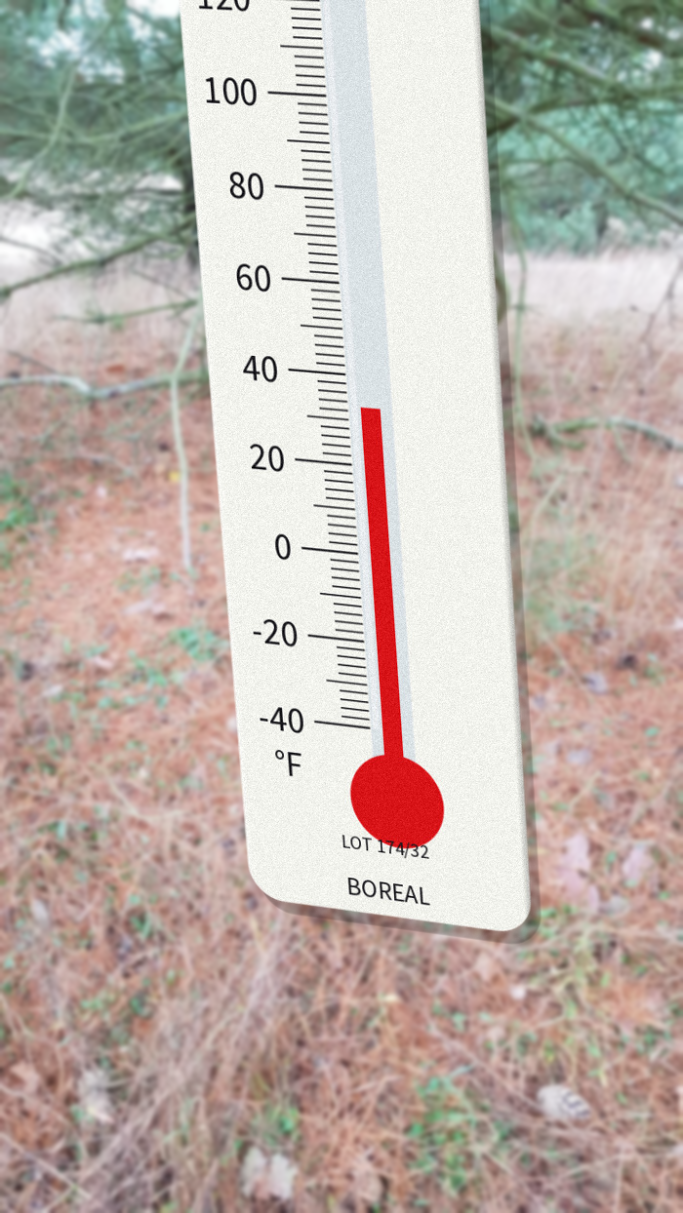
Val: °F 33
